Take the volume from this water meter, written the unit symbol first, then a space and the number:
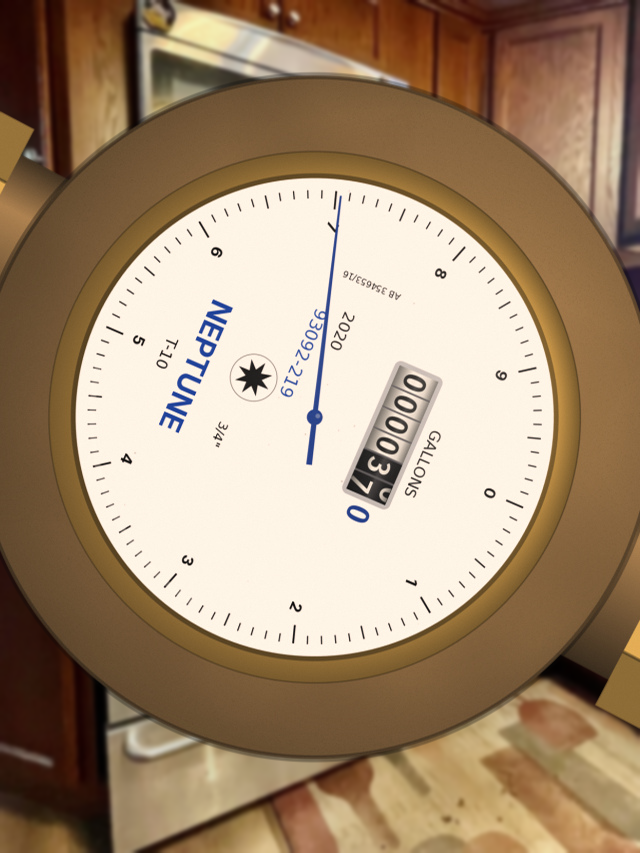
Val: gal 367.0
